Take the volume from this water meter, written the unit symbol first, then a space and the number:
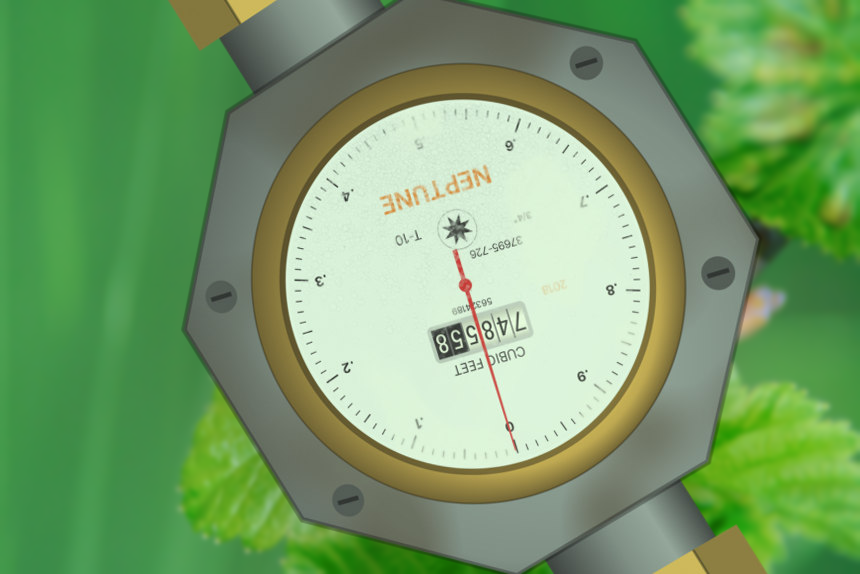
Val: ft³ 748558.00
